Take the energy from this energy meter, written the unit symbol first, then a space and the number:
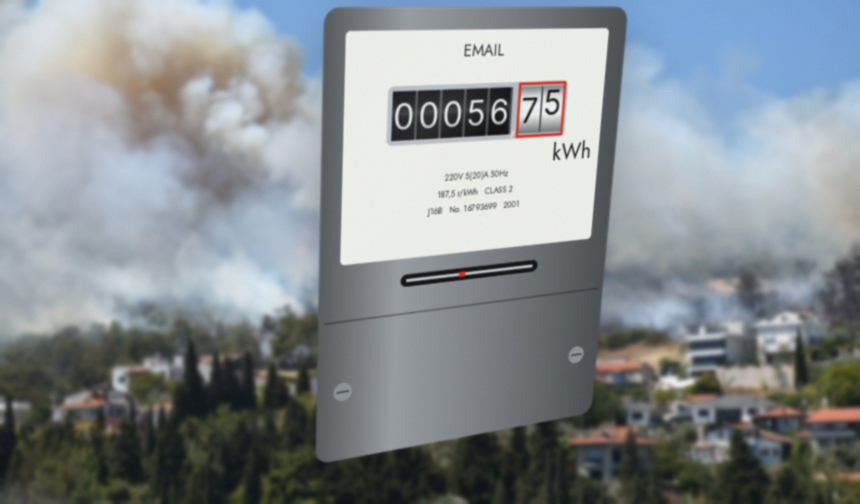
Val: kWh 56.75
